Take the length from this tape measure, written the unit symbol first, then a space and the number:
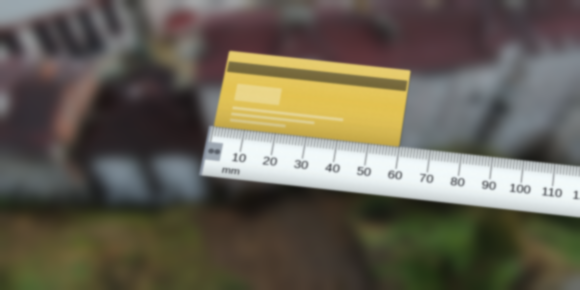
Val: mm 60
